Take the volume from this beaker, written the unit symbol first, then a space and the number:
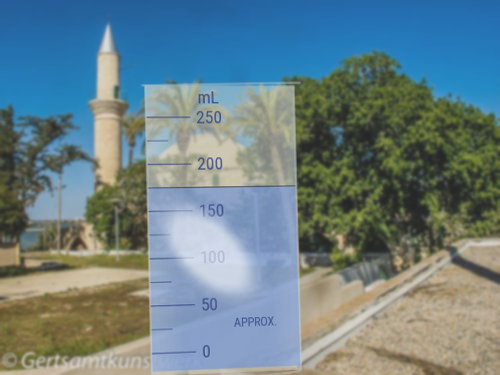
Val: mL 175
